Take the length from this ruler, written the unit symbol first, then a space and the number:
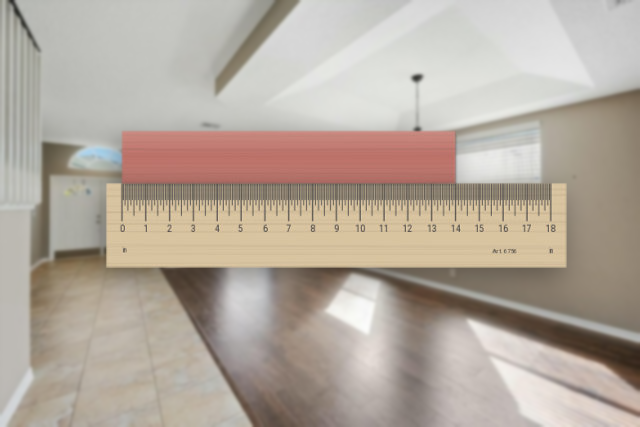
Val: in 14
